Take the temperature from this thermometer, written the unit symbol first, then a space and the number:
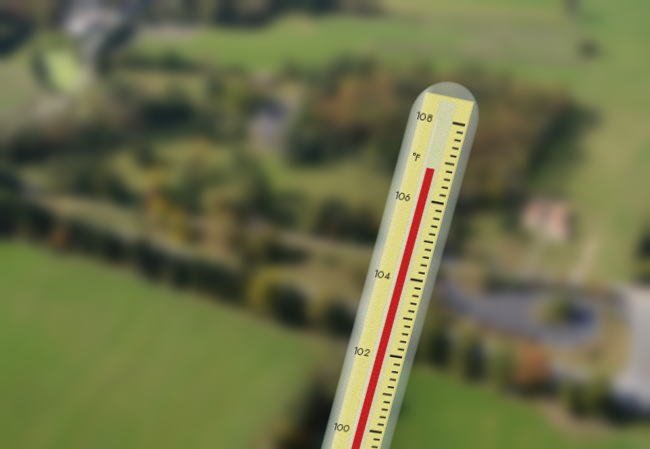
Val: °F 106.8
